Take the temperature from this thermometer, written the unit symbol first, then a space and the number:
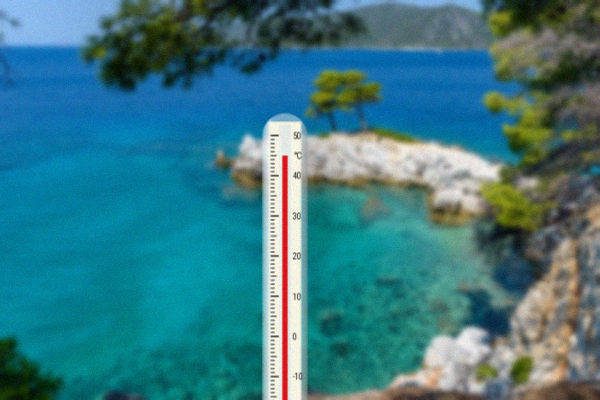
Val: °C 45
